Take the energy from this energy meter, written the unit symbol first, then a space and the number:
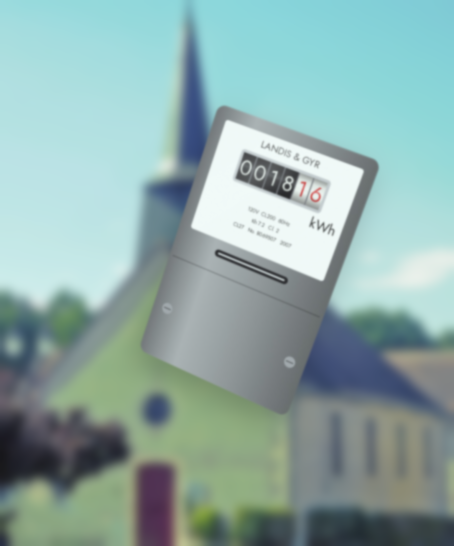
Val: kWh 18.16
